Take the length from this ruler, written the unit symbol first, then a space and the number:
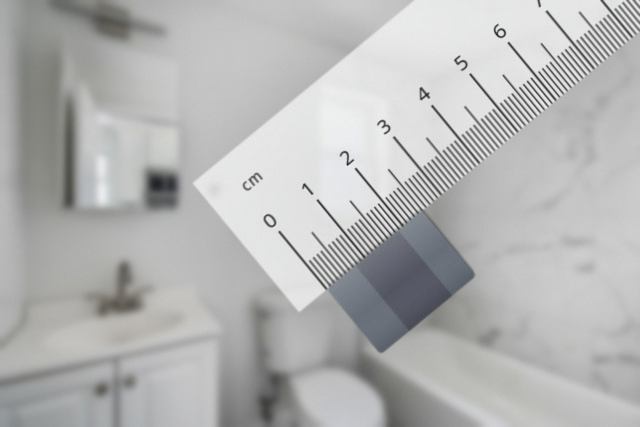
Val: cm 2.5
